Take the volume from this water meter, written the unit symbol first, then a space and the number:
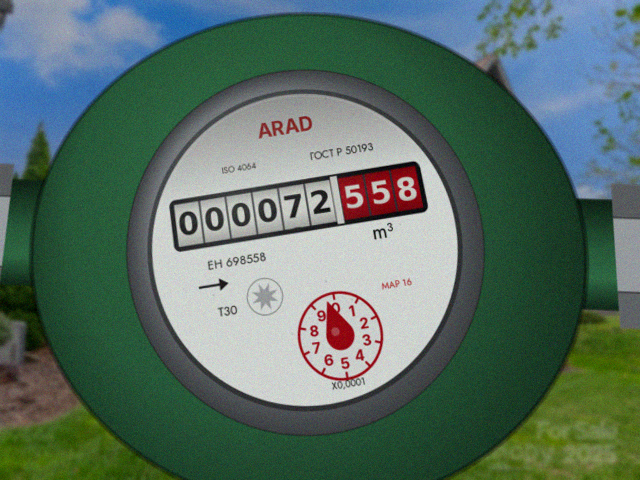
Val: m³ 72.5579
